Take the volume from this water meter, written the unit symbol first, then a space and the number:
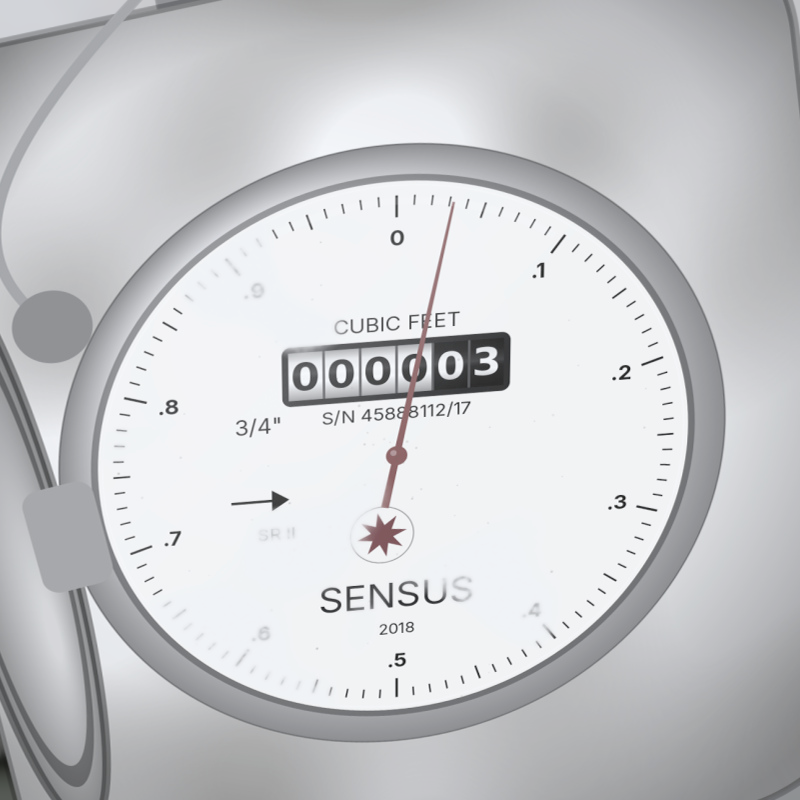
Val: ft³ 3.03
